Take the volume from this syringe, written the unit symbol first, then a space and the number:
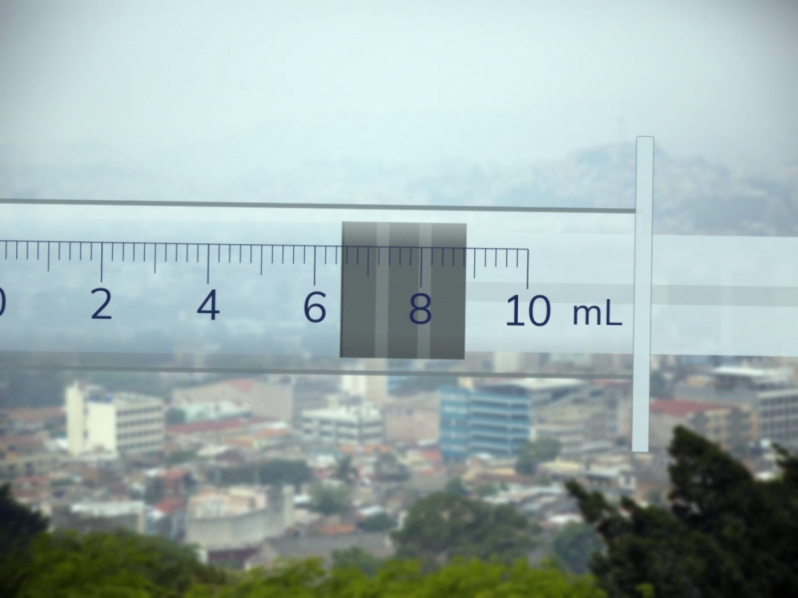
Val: mL 6.5
